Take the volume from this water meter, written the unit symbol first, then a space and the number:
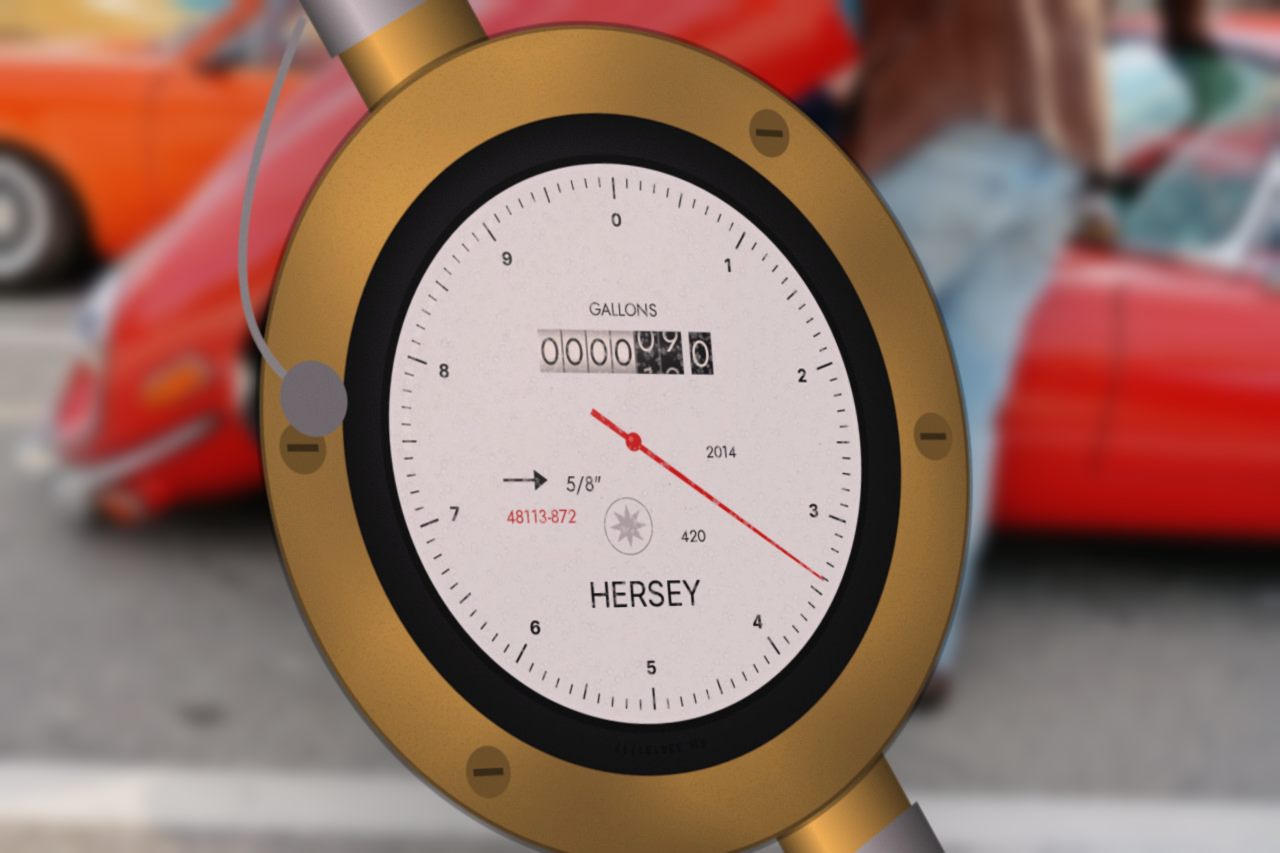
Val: gal 93.4
